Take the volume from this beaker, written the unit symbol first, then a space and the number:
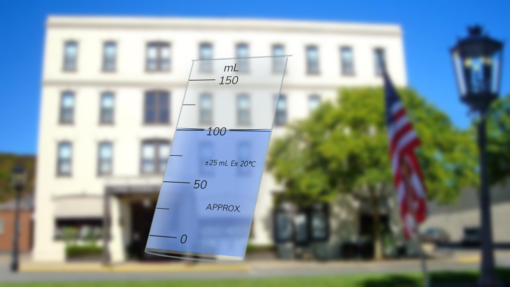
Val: mL 100
